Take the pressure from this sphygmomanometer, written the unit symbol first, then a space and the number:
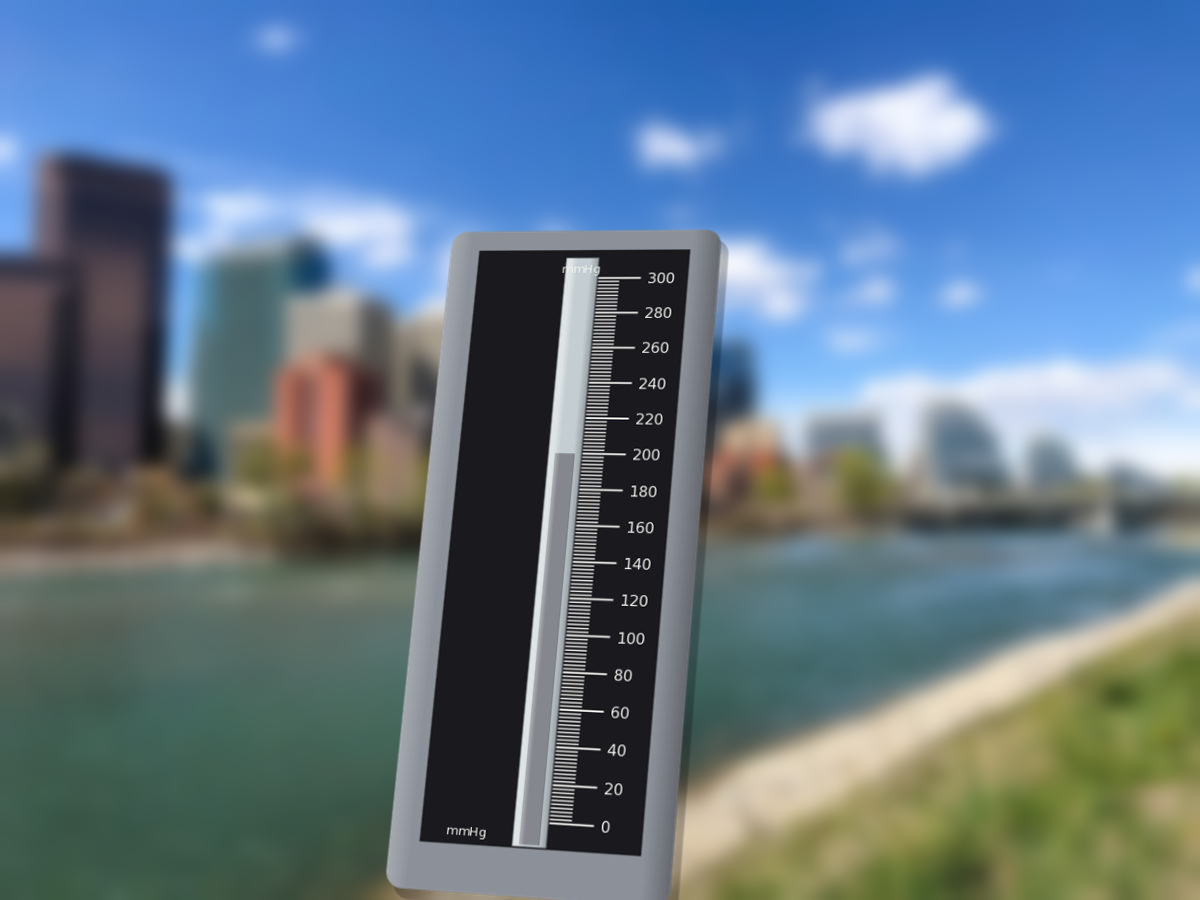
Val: mmHg 200
